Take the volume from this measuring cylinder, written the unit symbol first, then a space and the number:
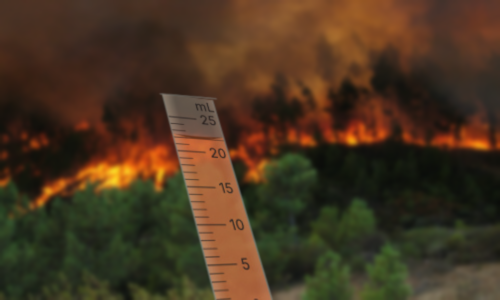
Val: mL 22
